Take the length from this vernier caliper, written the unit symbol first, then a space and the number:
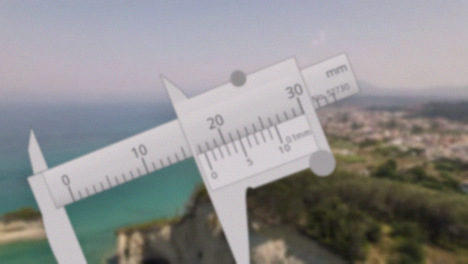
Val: mm 17.4
